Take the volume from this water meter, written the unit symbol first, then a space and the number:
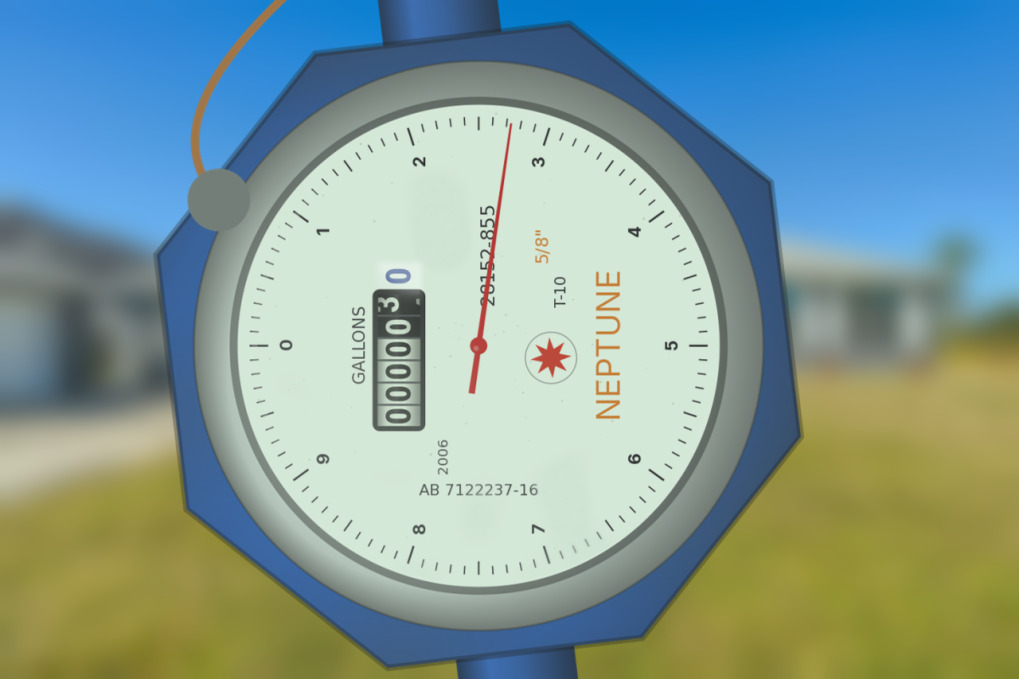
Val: gal 32.7
